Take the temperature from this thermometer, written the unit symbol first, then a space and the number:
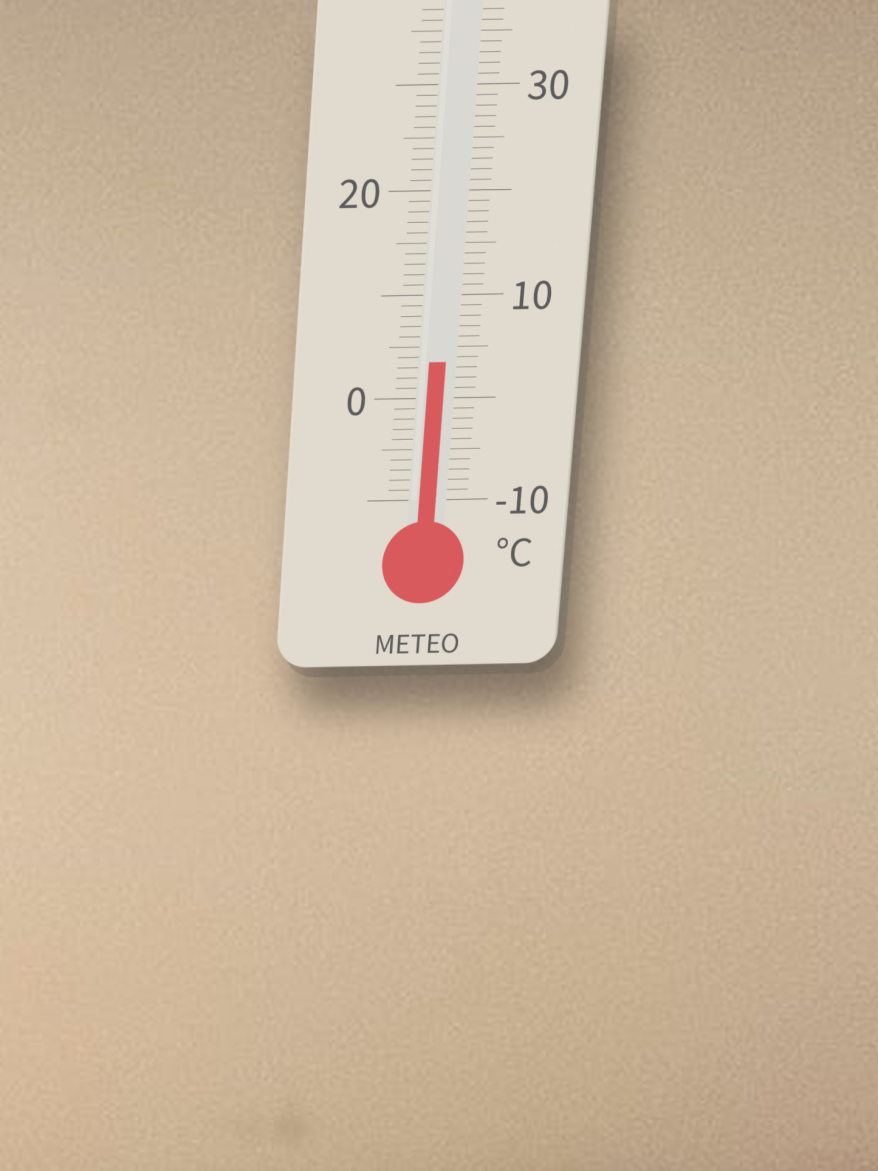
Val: °C 3.5
